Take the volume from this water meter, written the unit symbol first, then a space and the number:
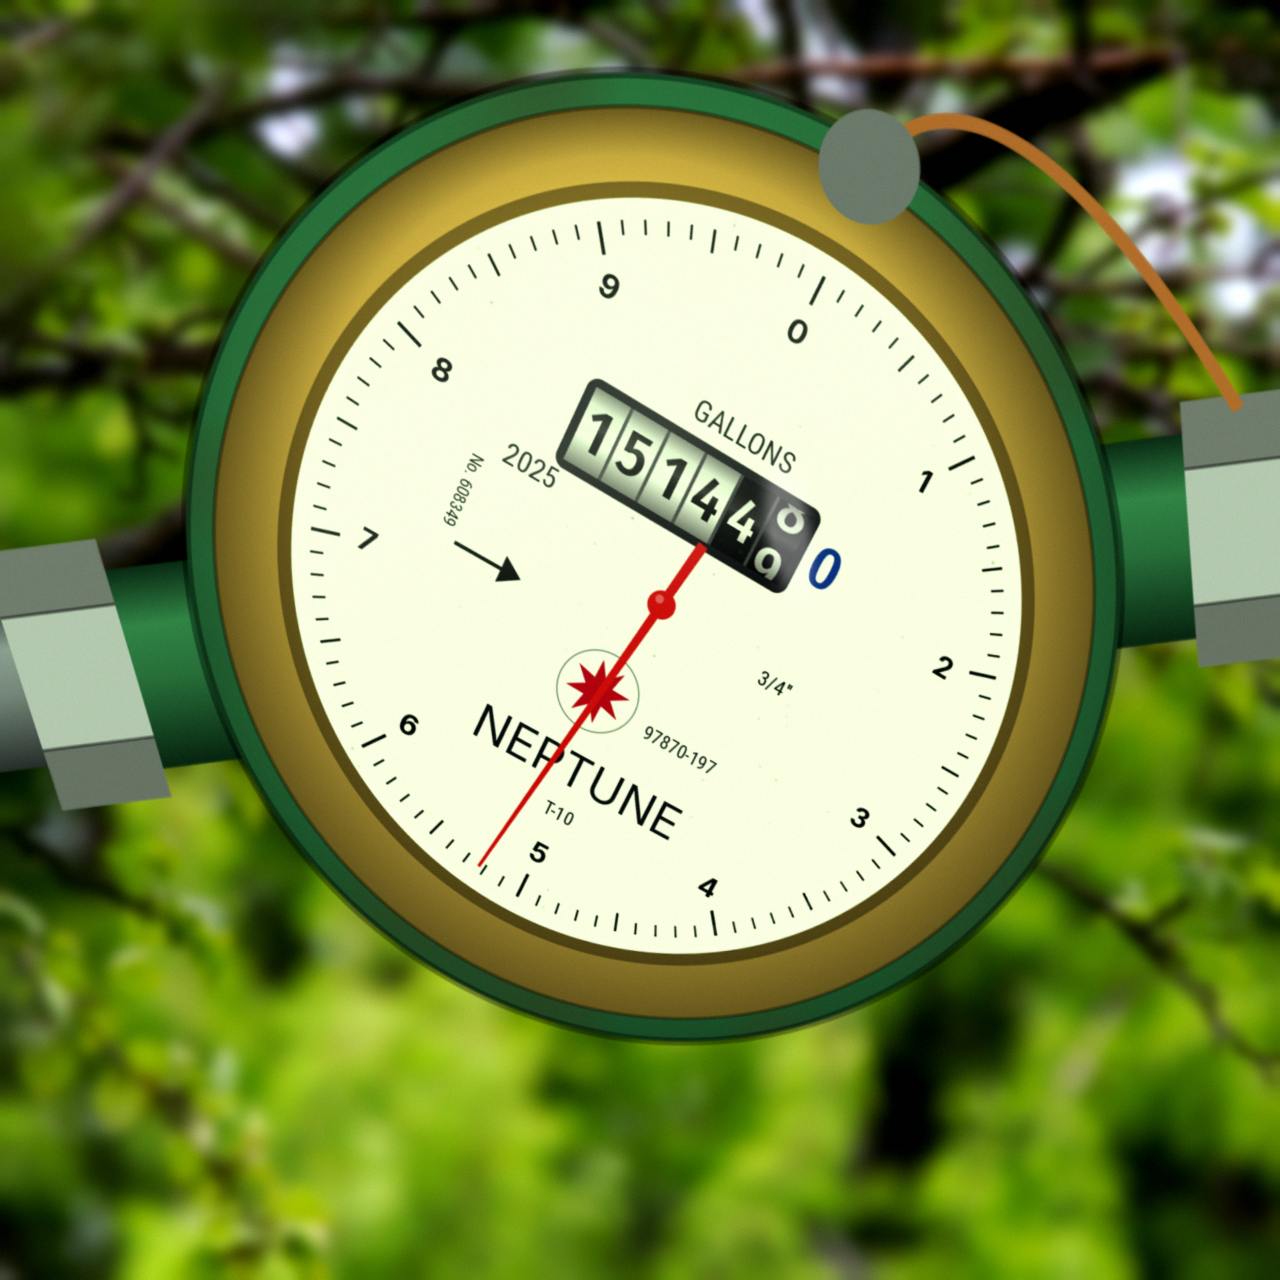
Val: gal 1514485.2
